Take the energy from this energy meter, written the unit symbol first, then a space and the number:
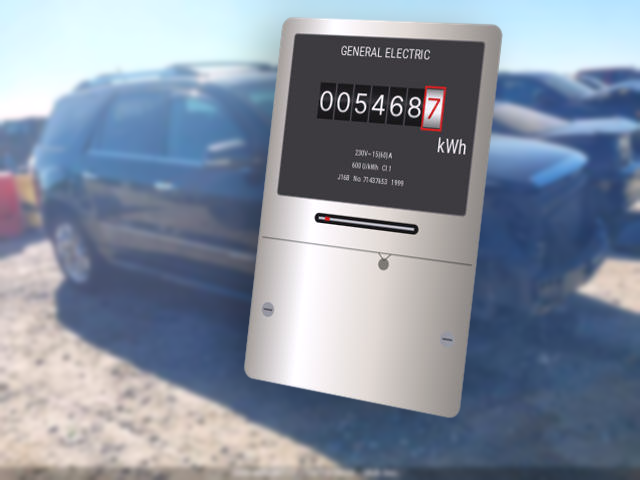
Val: kWh 5468.7
